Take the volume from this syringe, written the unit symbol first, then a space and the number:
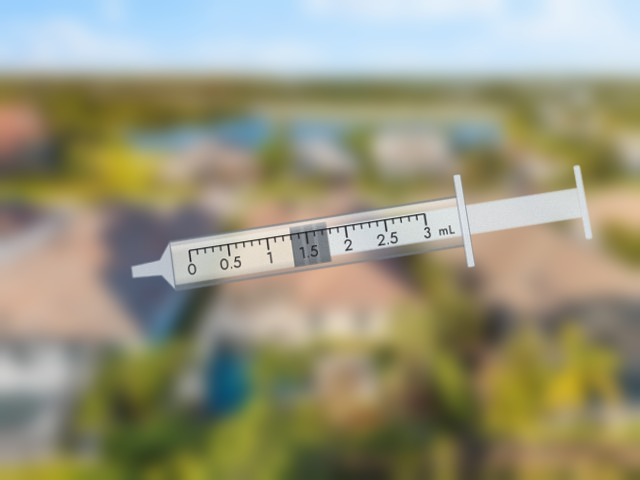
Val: mL 1.3
